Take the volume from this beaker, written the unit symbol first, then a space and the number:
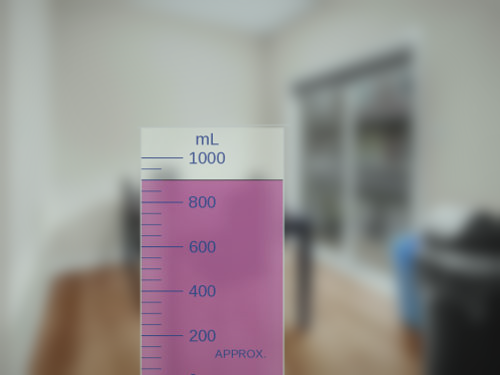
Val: mL 900
